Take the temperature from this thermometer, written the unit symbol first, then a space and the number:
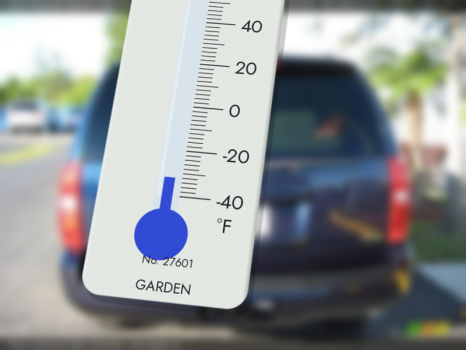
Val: °F -32
